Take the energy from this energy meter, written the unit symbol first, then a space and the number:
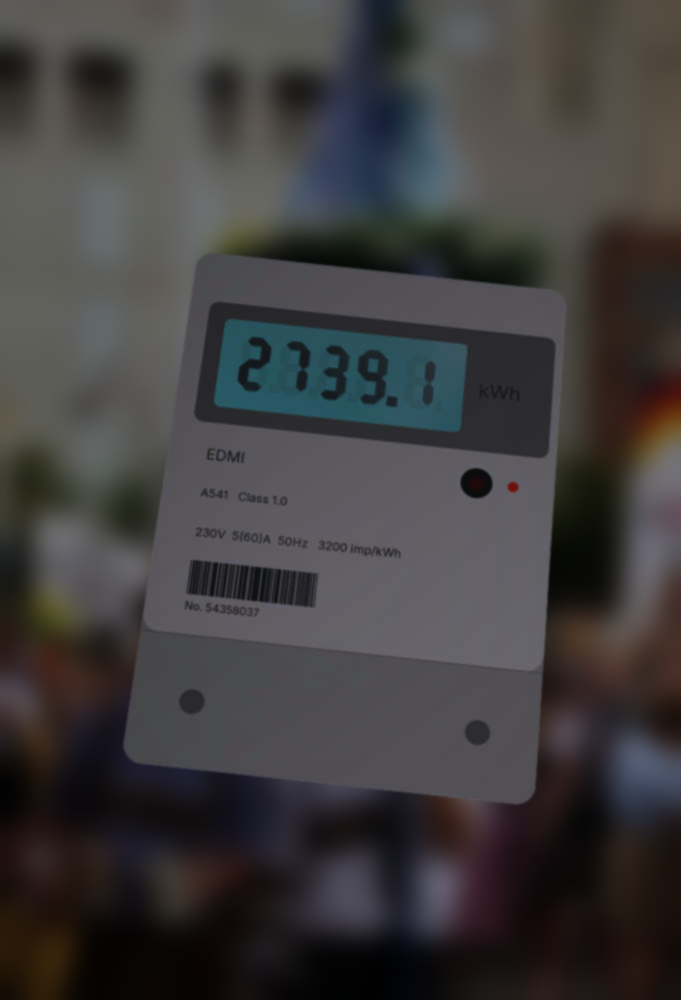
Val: kWh 2739.1
